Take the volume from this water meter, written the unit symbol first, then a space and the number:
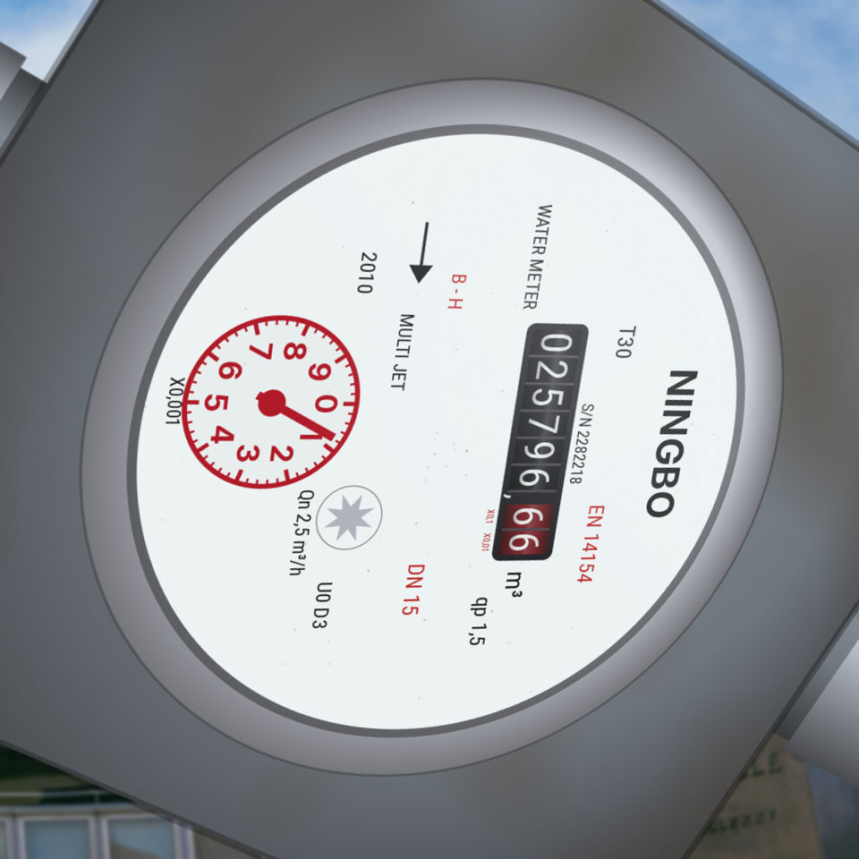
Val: m³ 25796.660
